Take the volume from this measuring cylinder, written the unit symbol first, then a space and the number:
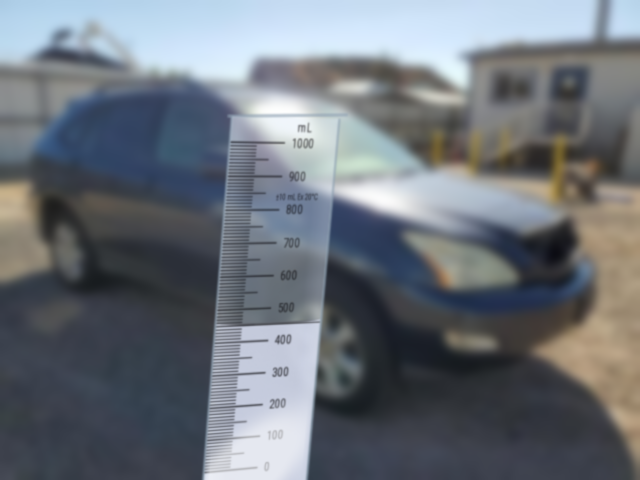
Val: mL 450
